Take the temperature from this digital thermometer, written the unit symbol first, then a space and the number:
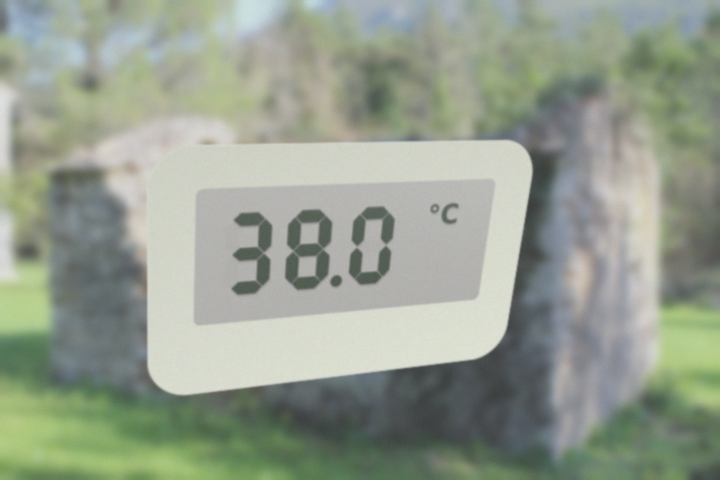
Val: °C 38.0
